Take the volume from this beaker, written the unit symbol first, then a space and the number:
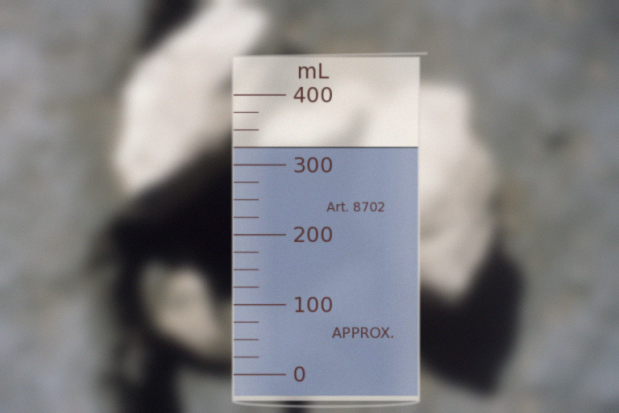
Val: mL 325
